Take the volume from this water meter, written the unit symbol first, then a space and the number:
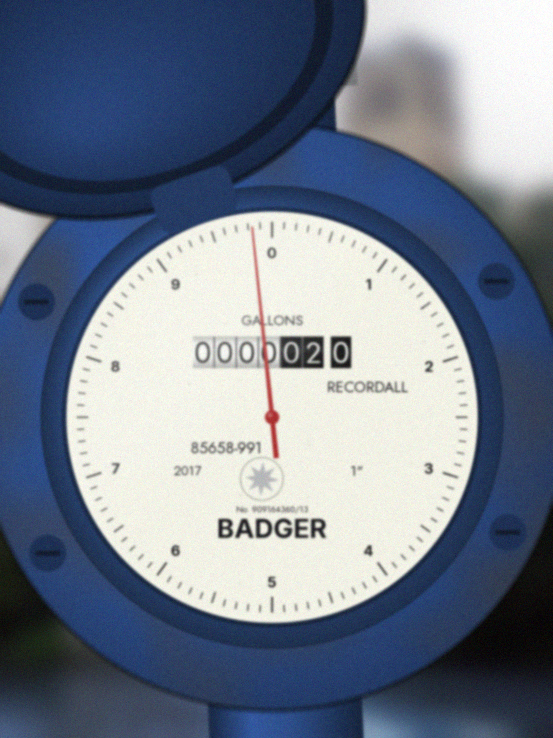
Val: gal 19.8
